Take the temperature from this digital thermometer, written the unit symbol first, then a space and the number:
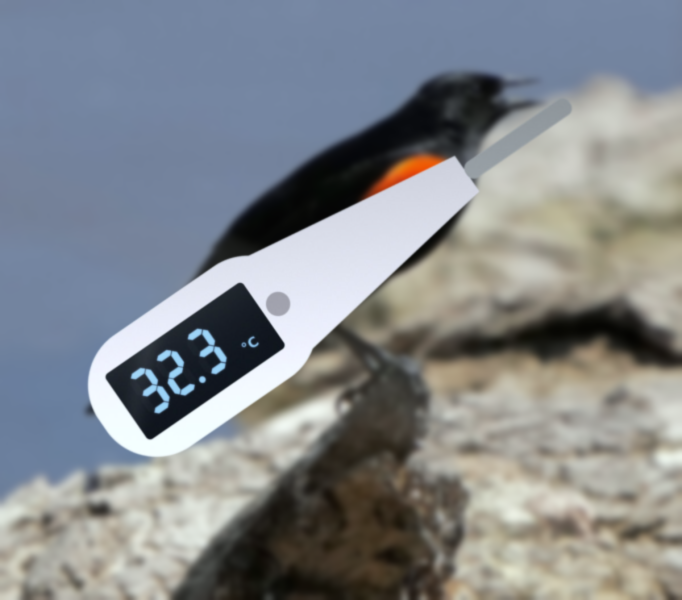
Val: °C 32.3
